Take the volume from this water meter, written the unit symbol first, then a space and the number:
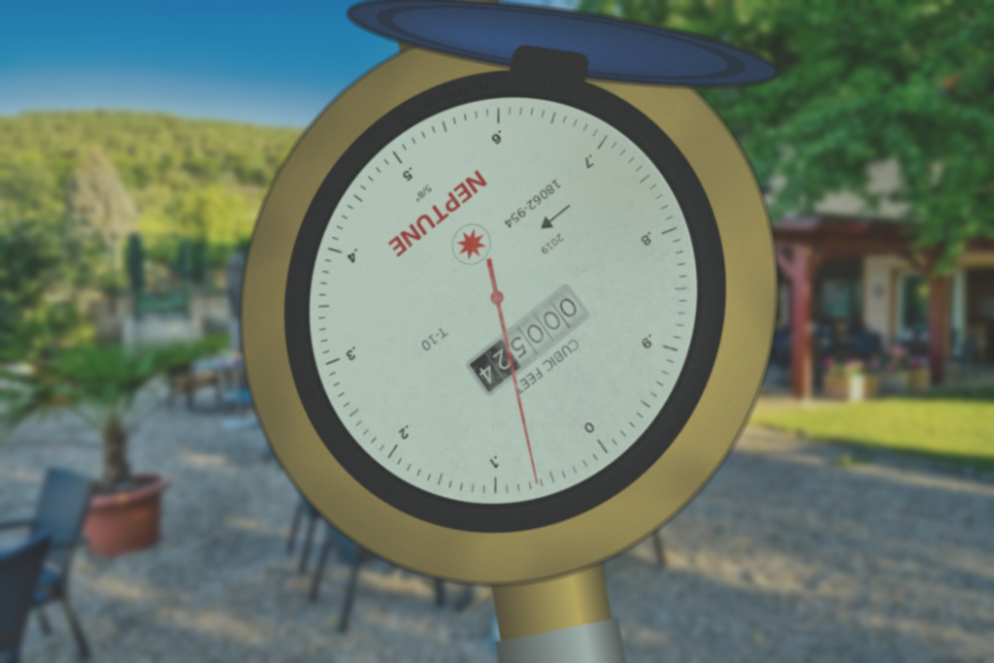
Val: ft³ 524.06
